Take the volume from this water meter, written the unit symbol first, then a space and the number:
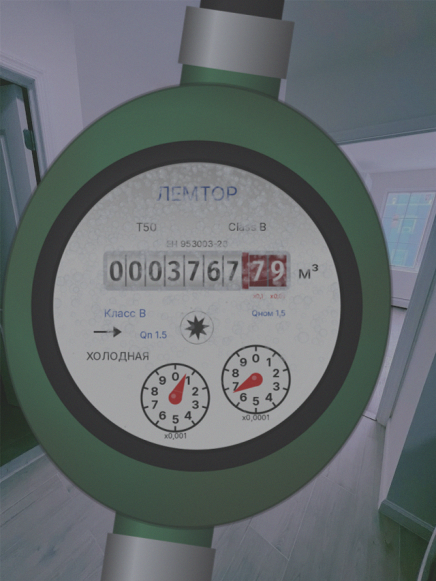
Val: m³ 3767.7906
